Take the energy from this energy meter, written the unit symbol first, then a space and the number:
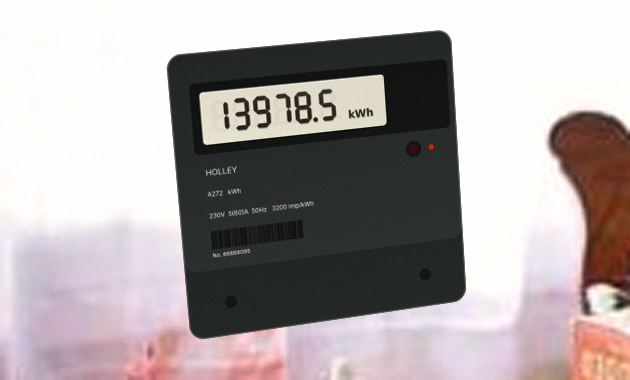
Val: kWh 13978.5
